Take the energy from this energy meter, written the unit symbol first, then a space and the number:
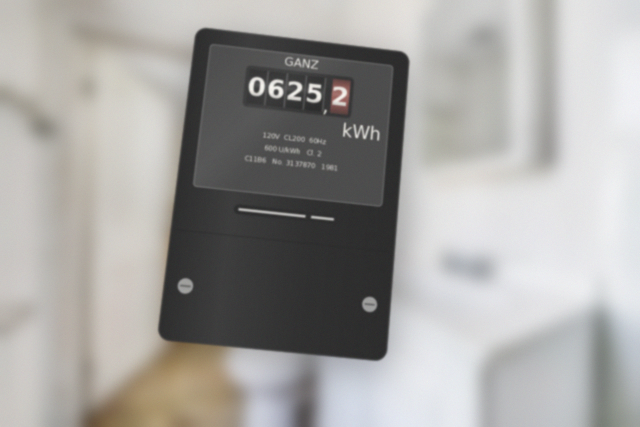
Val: kWh 625.2
